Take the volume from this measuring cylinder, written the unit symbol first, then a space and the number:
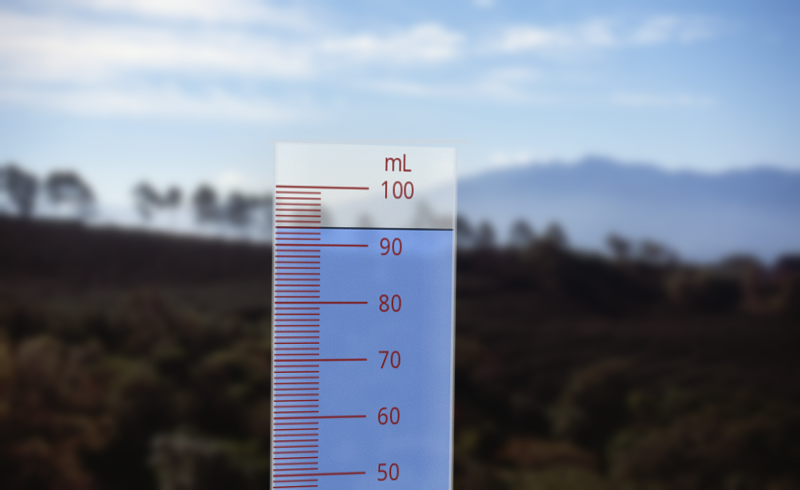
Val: mL 93
